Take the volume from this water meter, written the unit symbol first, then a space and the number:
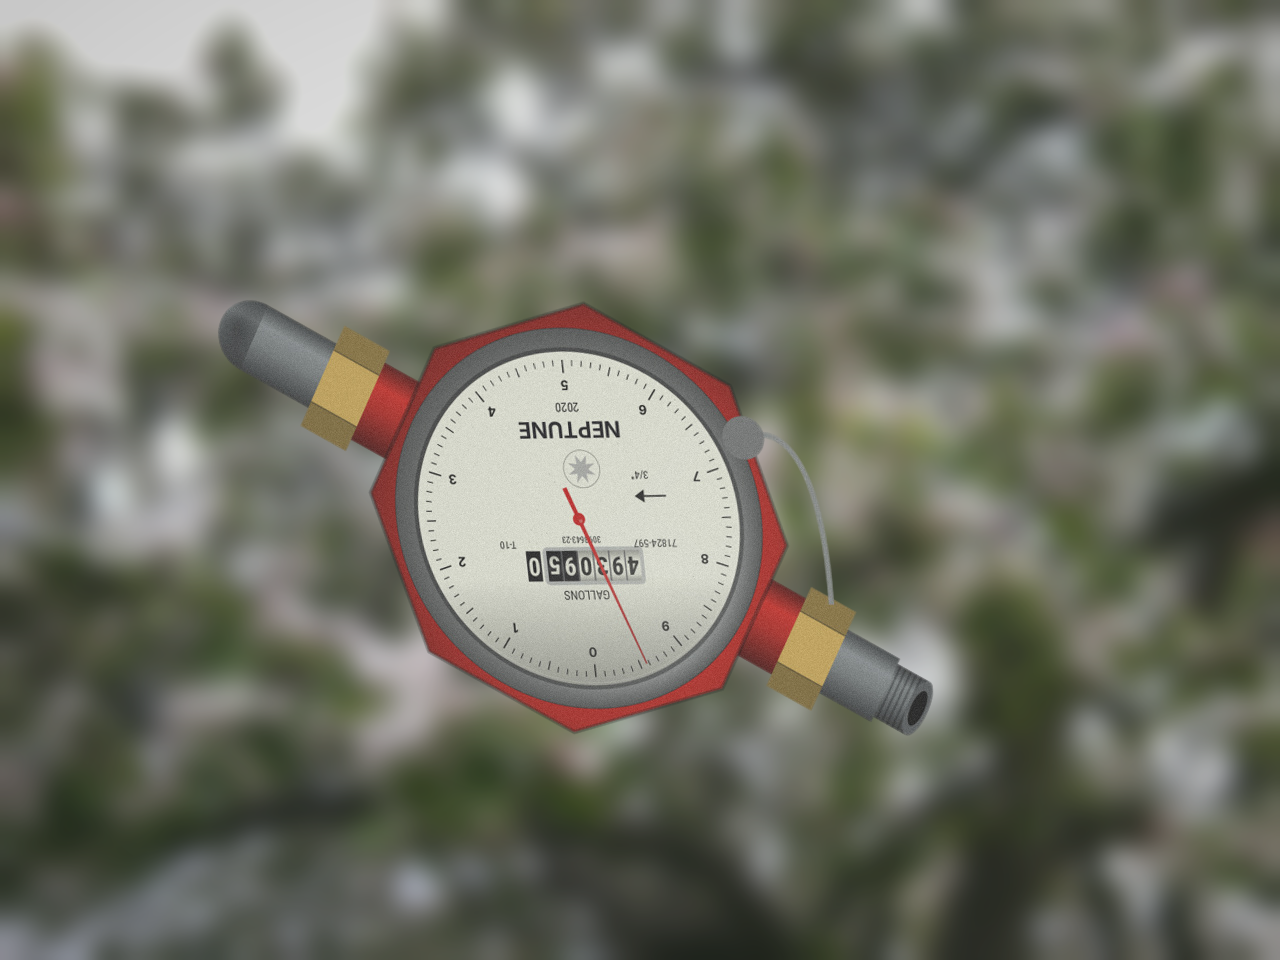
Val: gal 4930949.4
